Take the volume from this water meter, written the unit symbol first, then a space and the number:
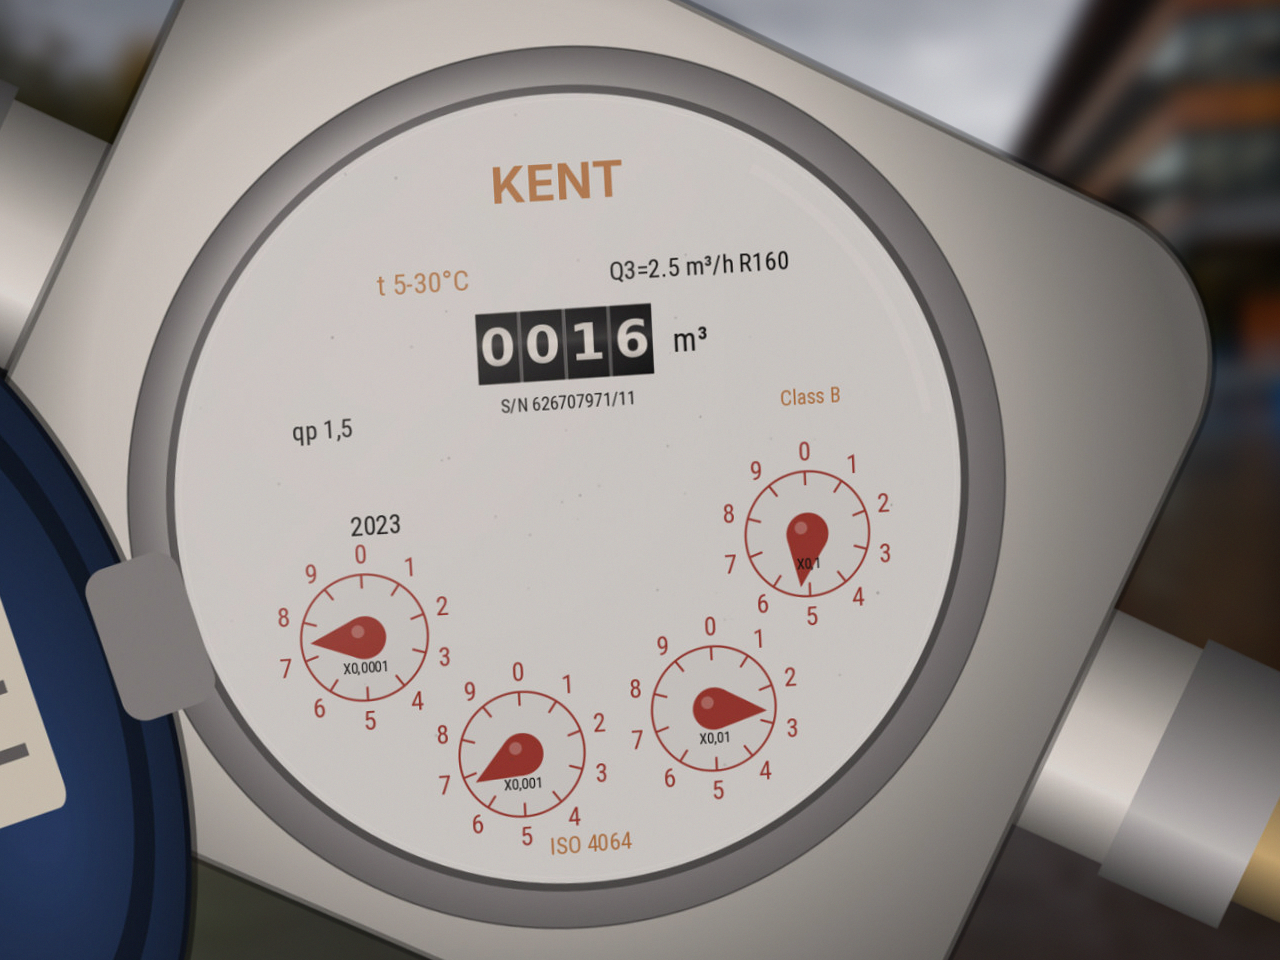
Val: m³ 16.5267
